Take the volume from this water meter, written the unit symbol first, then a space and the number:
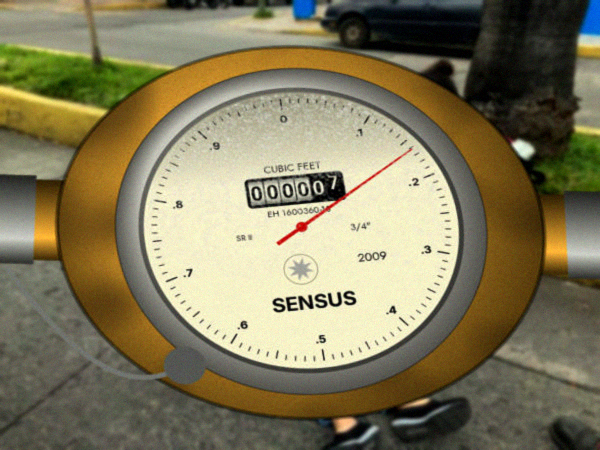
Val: ft³ 7.16
